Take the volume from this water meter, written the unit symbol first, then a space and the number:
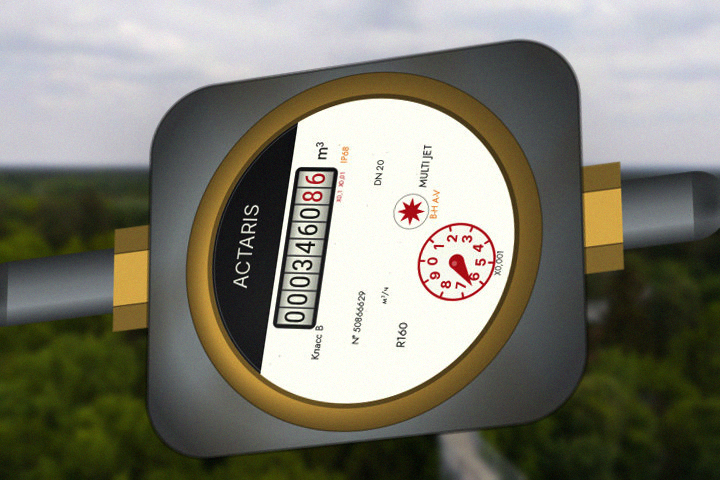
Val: m³ 3460.866
